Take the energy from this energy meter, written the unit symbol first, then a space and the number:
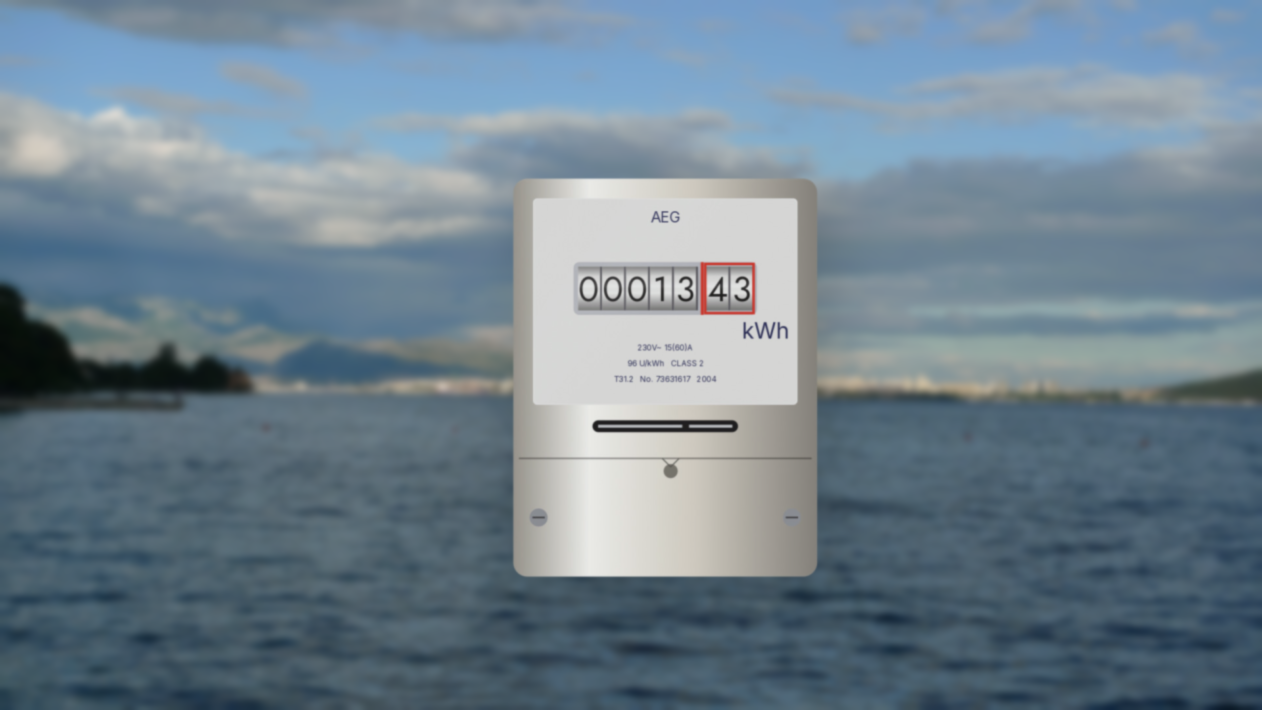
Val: kWh 13.43
